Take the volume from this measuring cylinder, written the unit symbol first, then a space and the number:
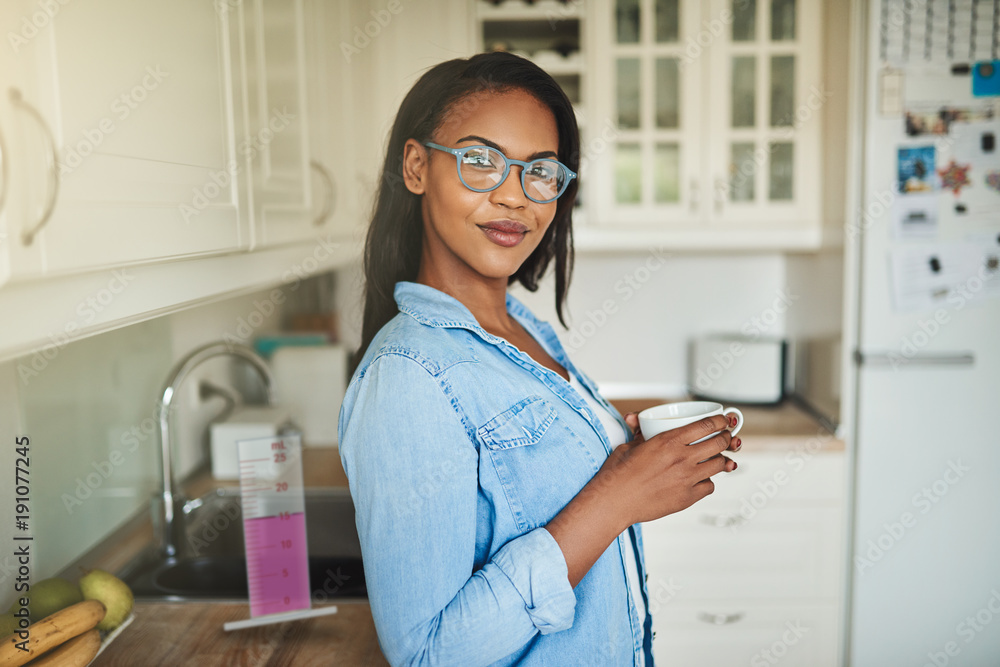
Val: mL 15
